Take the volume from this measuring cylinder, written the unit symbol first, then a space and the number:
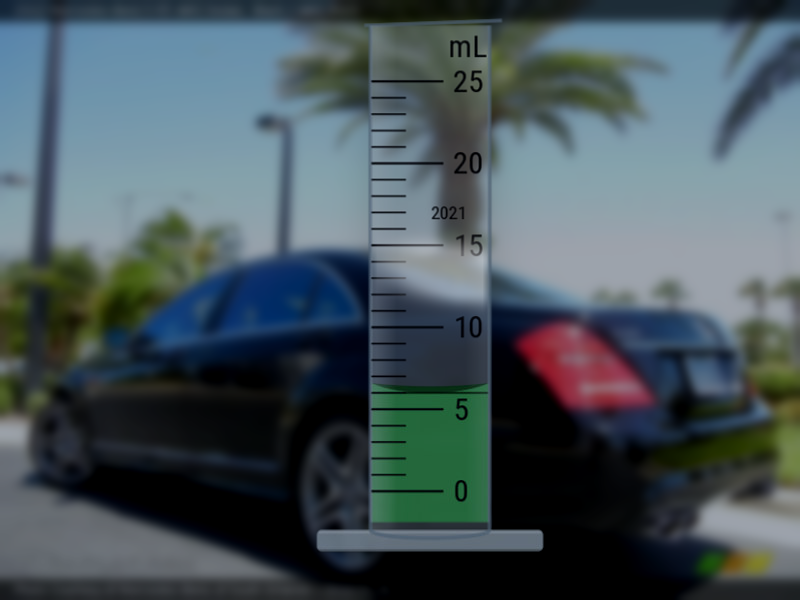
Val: mL 6
